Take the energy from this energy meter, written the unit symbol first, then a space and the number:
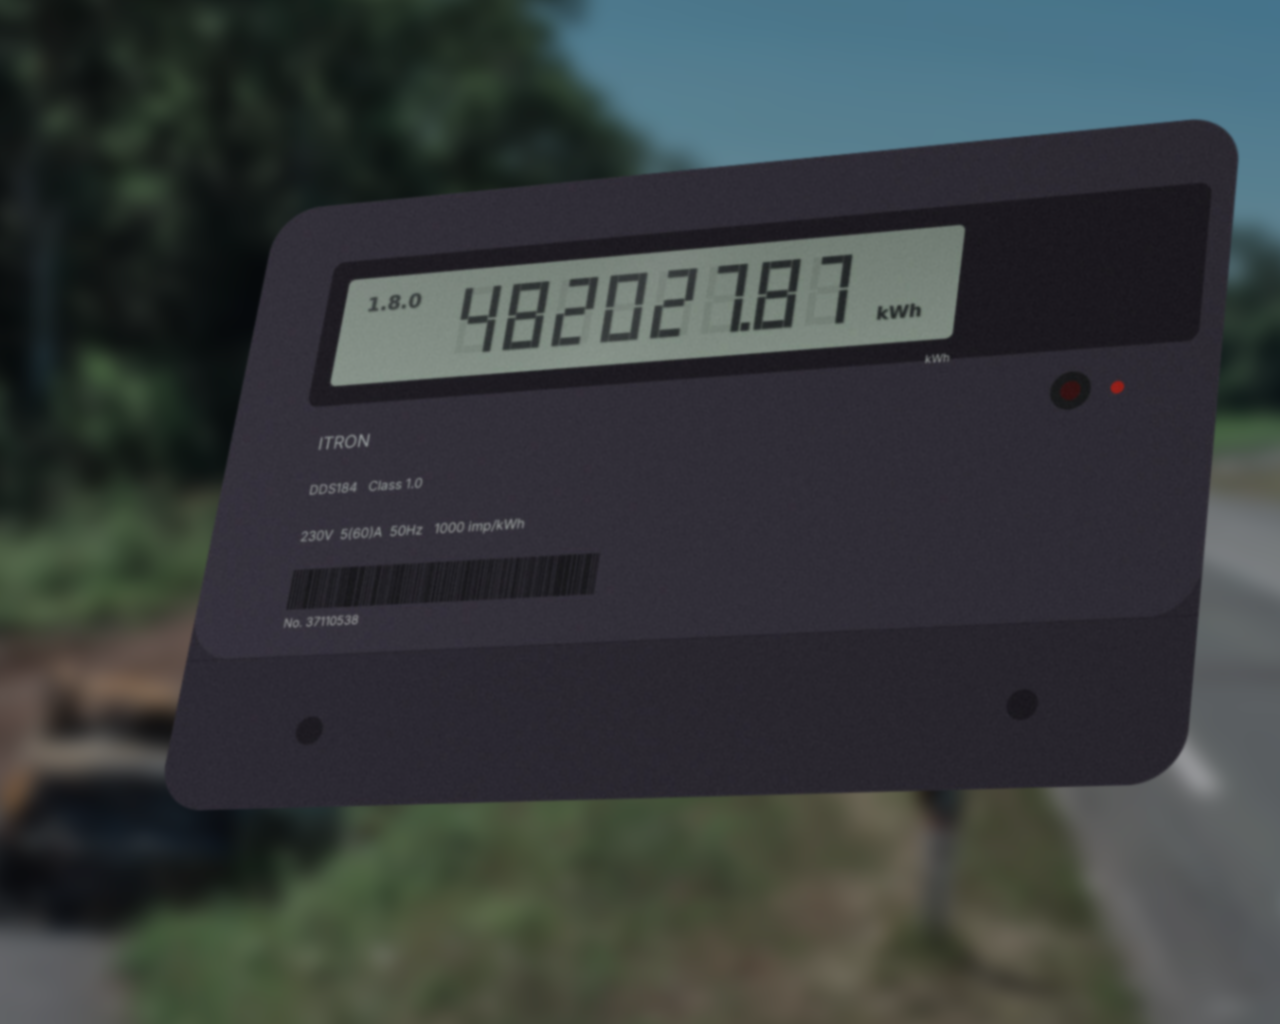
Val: kWh 482027.87
